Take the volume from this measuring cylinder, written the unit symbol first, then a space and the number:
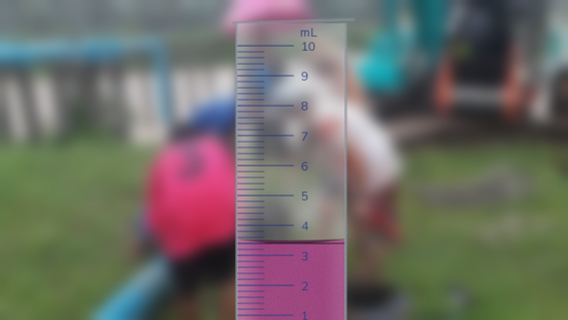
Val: mL 3.4
